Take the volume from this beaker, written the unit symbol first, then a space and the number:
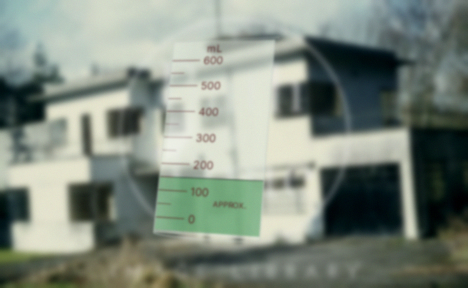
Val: mL 150
